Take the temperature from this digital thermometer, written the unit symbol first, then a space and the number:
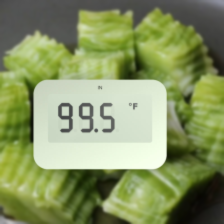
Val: °F 99.5
